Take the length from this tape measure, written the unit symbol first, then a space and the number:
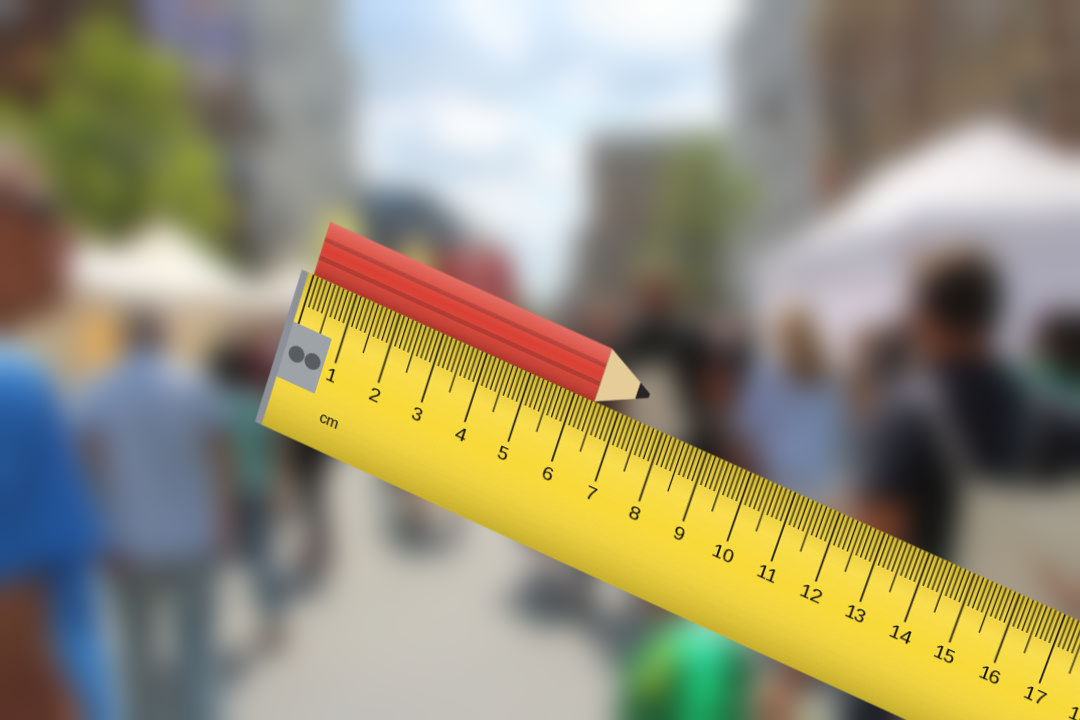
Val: cm 7.5
